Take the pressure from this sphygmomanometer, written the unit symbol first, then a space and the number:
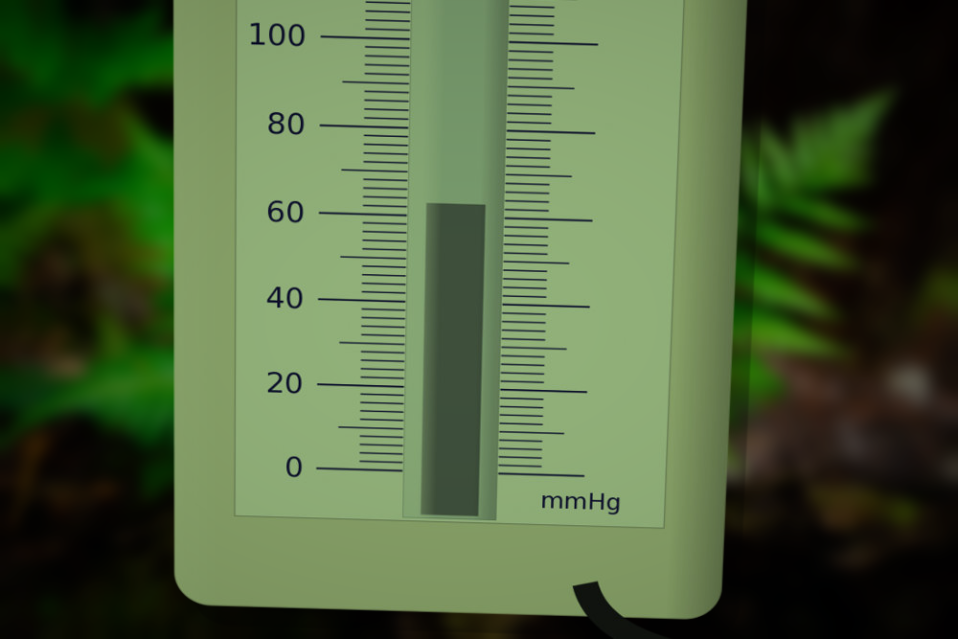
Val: mmHg 63
